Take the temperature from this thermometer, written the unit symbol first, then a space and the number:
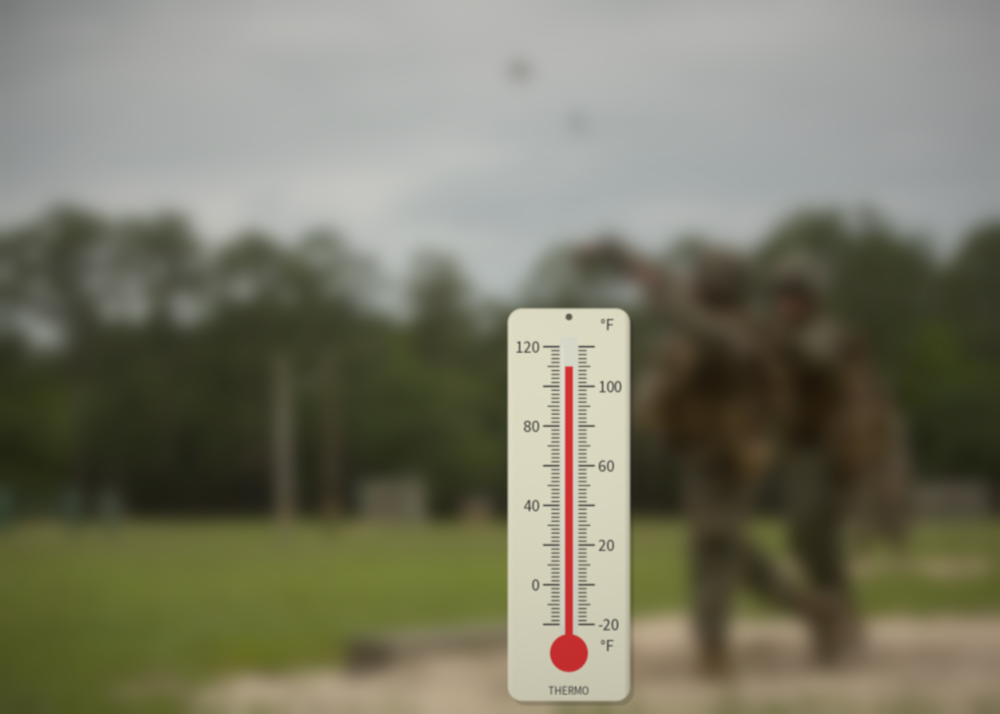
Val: °F 110
